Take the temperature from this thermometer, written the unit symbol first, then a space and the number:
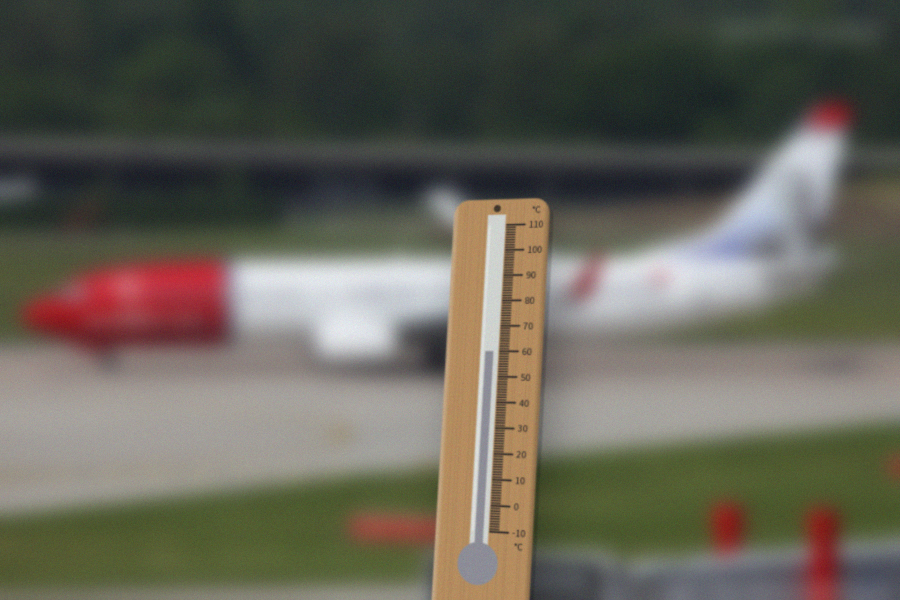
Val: °C 60
